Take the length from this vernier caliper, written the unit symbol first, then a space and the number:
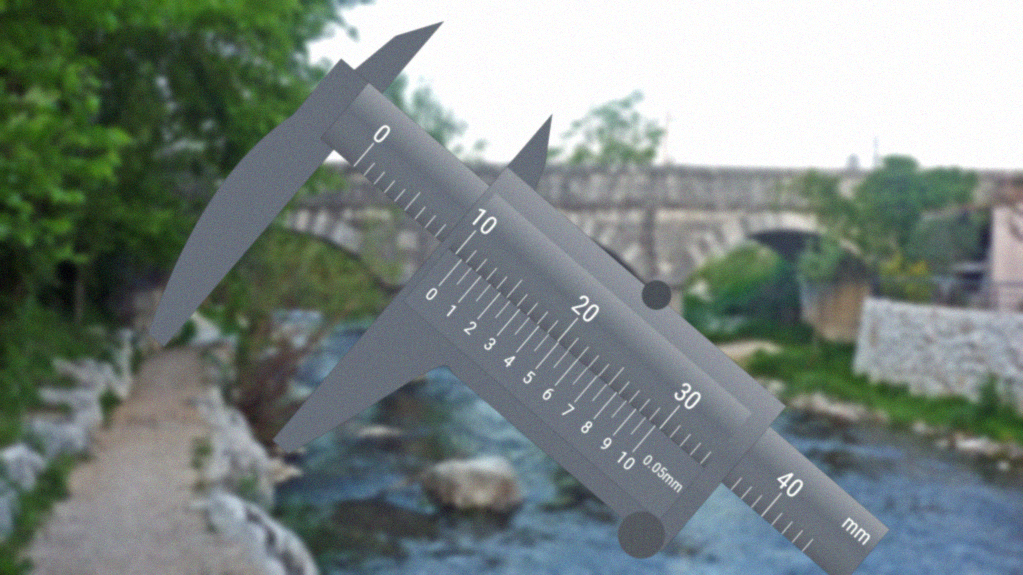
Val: mm 10.6
